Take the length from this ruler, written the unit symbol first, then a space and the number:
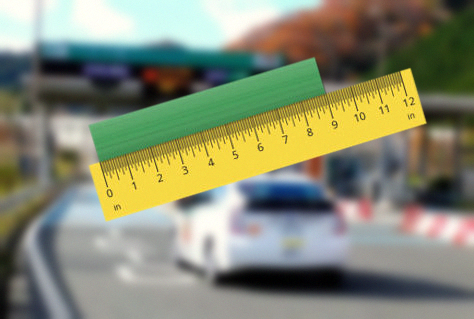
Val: in 9
